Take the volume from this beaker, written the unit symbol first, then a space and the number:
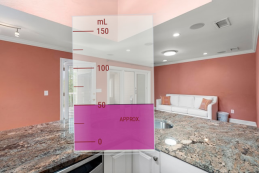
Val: mL 50
